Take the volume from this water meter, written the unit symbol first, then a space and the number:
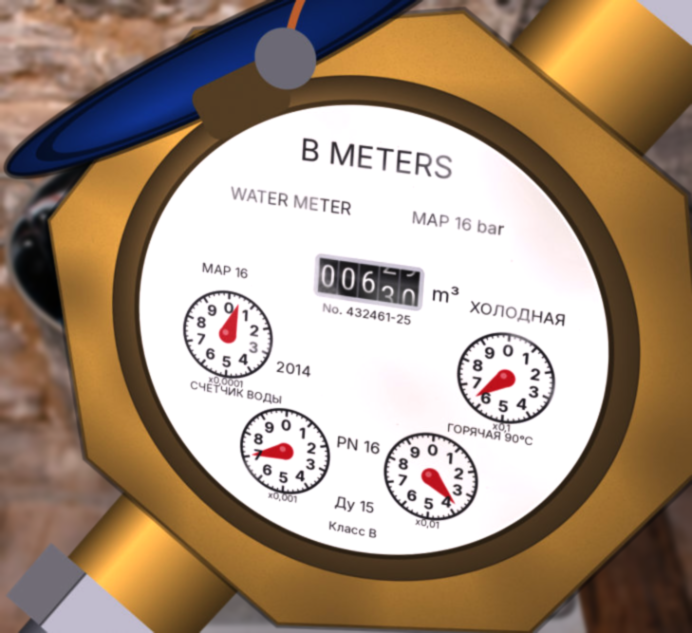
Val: m³ 629.6370
